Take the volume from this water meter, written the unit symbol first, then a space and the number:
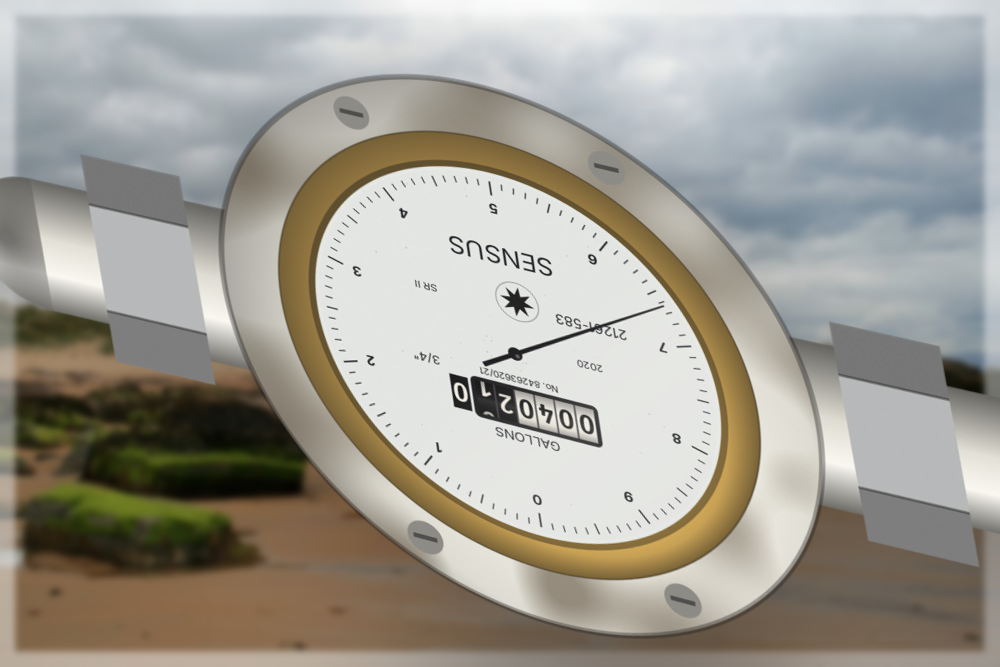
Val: gal 40206.6
